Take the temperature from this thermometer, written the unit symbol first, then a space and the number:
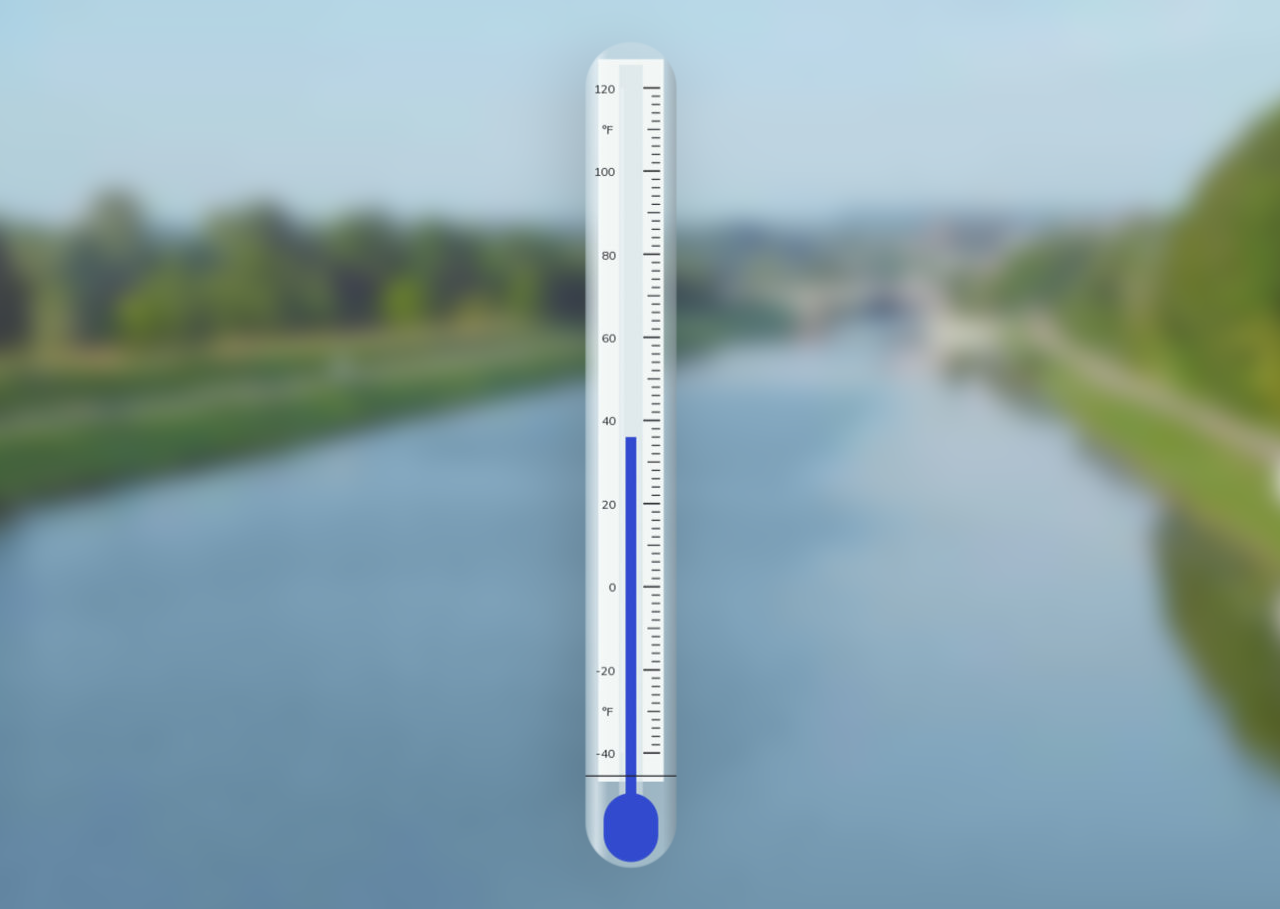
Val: °F 36
